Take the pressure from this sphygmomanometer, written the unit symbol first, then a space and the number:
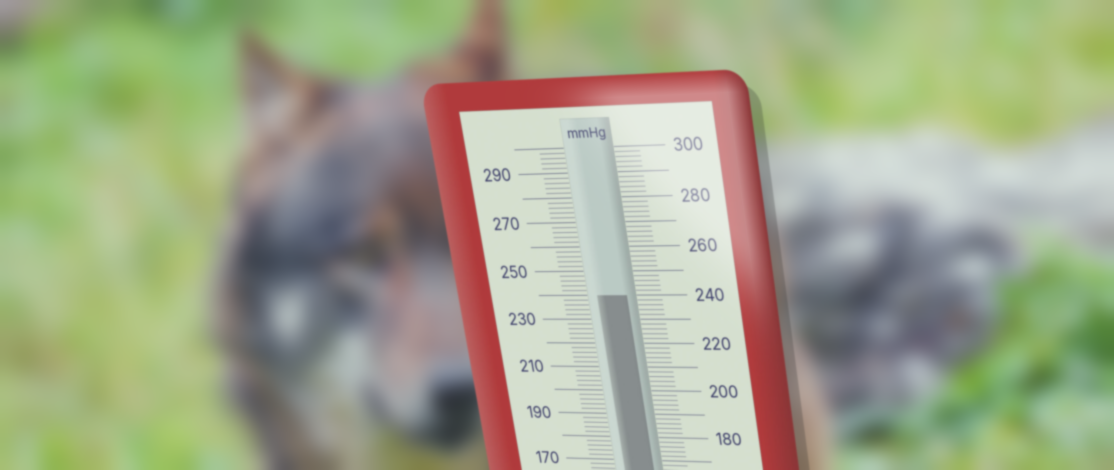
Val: mmHg 240
